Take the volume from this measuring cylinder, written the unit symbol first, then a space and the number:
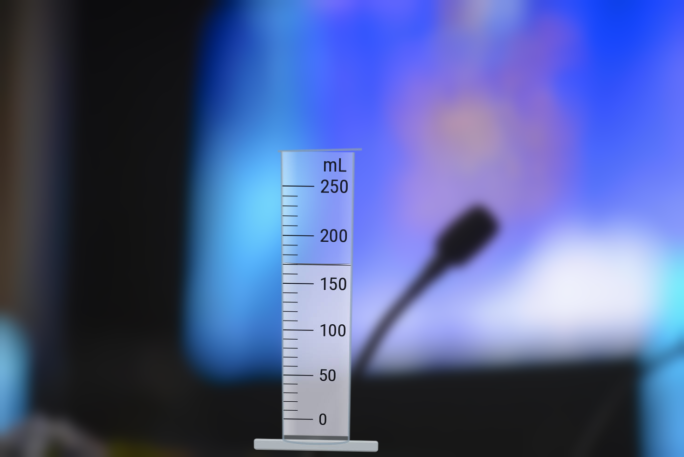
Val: mL 170
